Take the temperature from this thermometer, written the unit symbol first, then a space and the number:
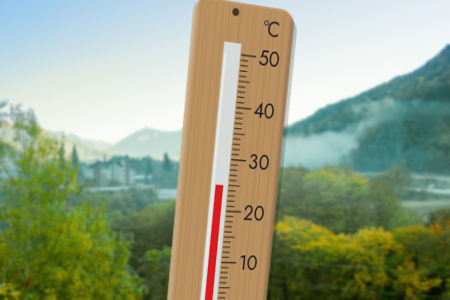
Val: °C 25
